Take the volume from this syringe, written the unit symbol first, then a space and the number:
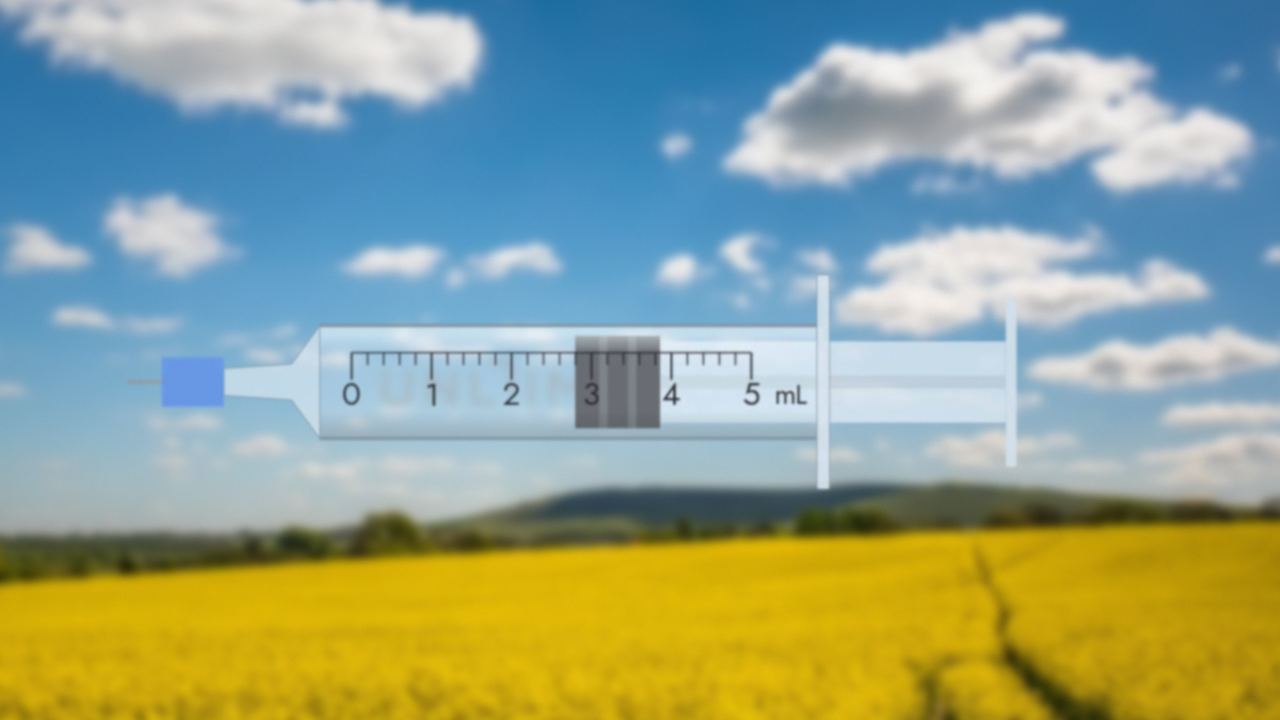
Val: mL 2.8
